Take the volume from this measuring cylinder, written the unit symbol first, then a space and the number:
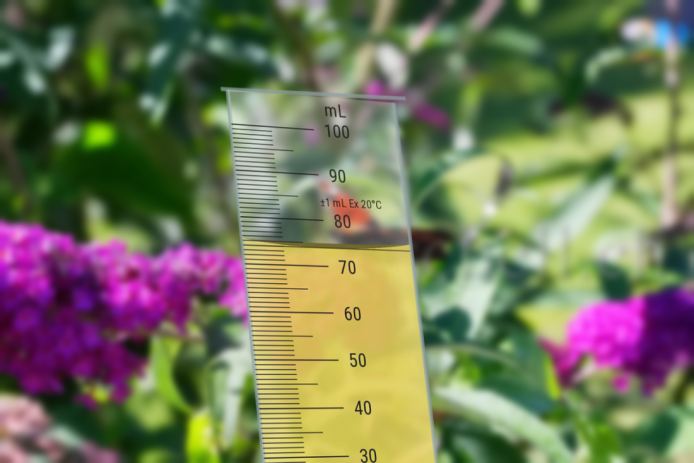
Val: mL 74
